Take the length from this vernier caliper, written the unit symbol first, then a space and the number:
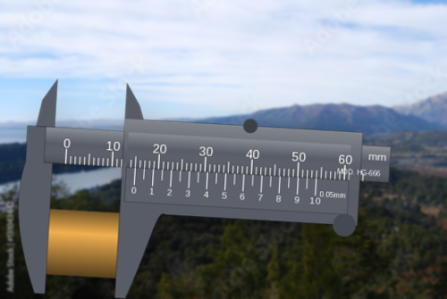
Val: mm 15.0
